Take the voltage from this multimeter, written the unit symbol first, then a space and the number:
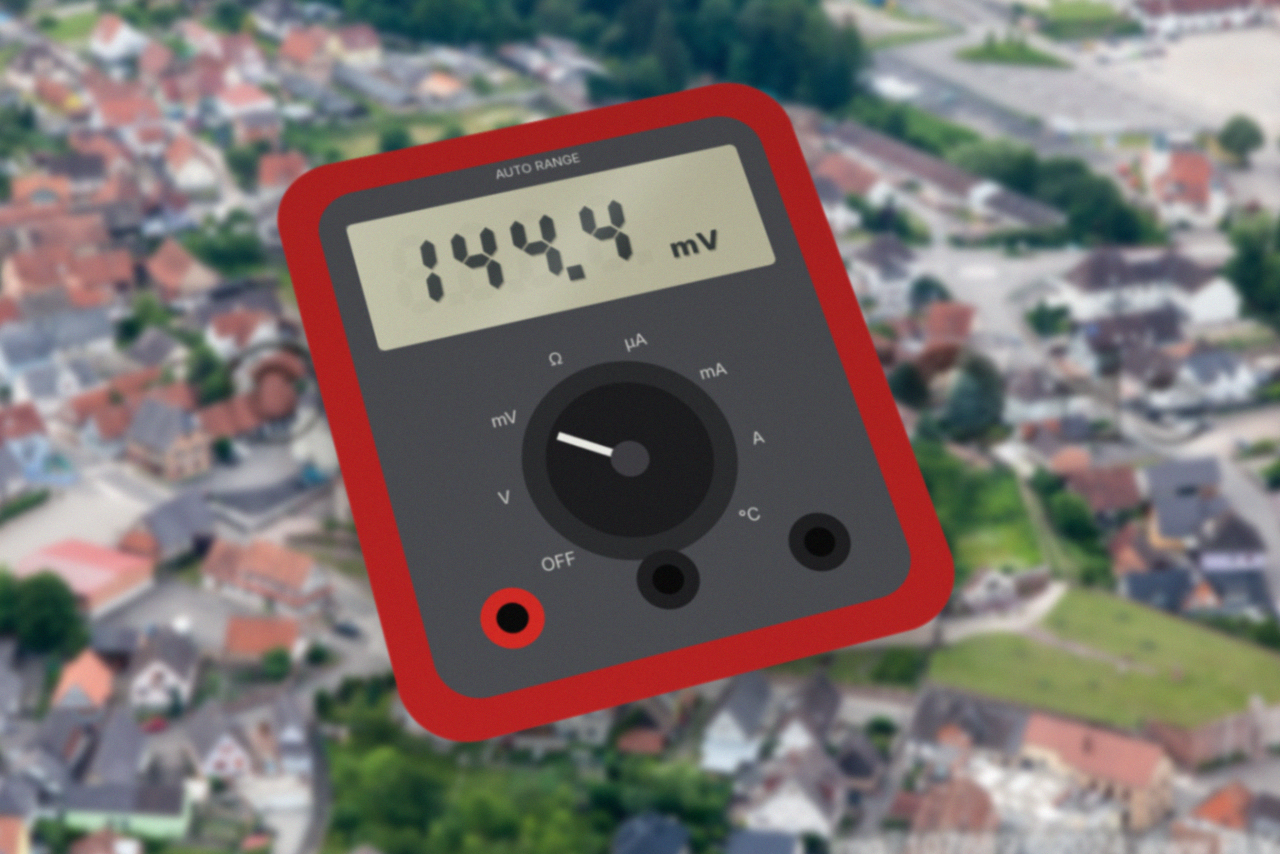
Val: mV 144.4
